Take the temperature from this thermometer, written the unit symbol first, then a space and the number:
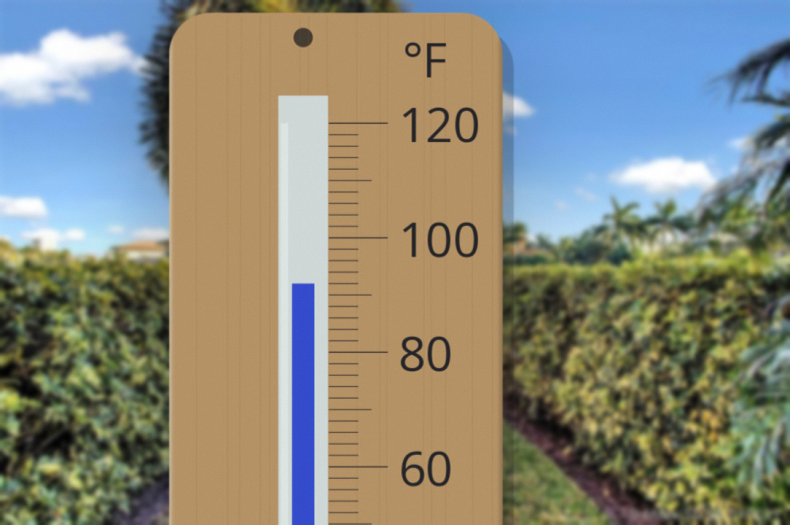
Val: °F 92
